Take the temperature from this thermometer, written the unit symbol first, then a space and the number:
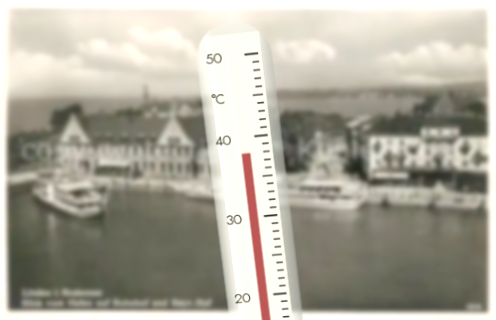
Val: °C 38
